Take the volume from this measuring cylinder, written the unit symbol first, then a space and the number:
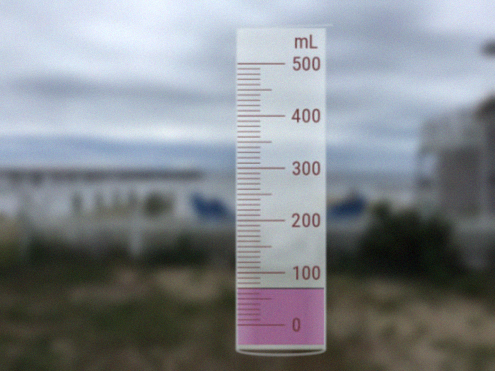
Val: mL 70
